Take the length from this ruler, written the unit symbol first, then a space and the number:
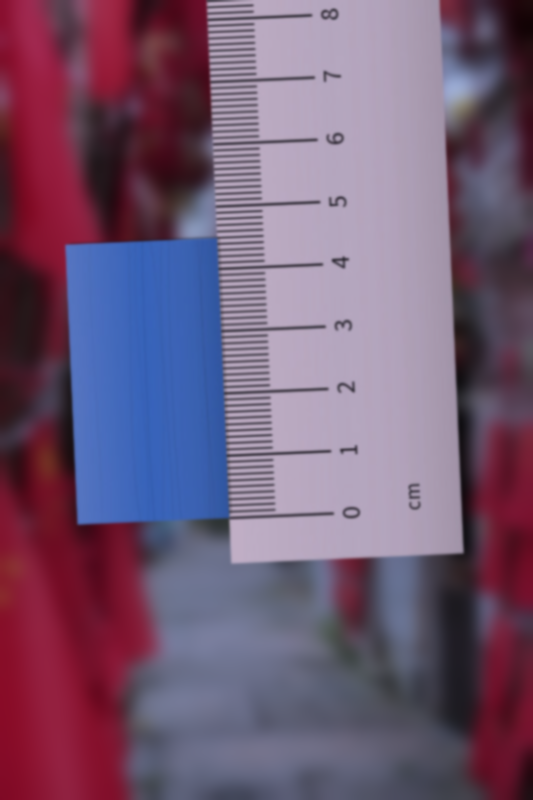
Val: cm 4.5
